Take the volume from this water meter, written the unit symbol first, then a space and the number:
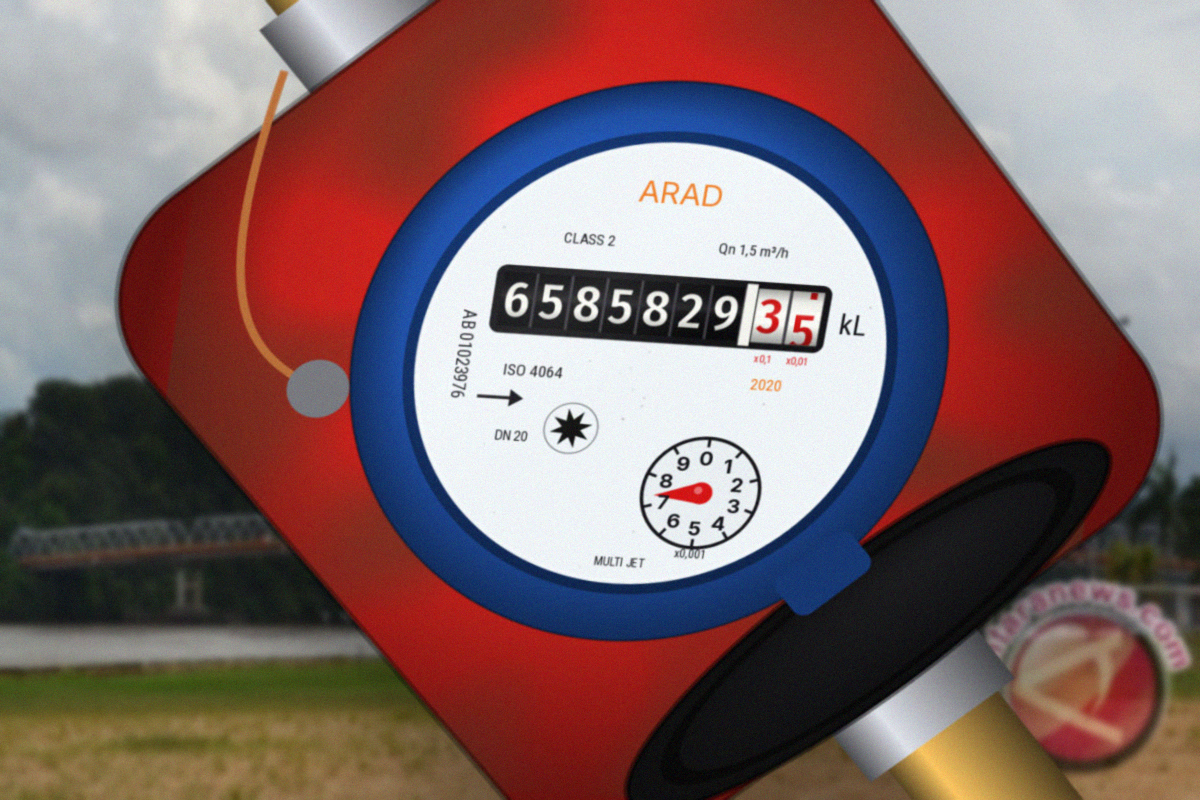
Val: kL 6585829.347
